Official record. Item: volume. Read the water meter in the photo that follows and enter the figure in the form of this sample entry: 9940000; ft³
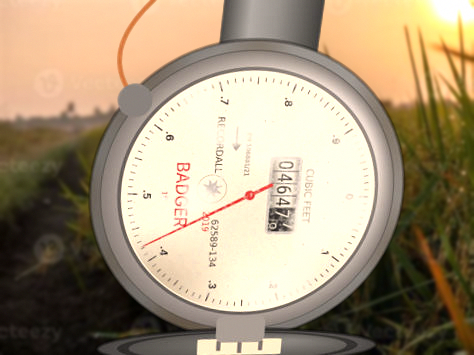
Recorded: 46477.42; ft³
